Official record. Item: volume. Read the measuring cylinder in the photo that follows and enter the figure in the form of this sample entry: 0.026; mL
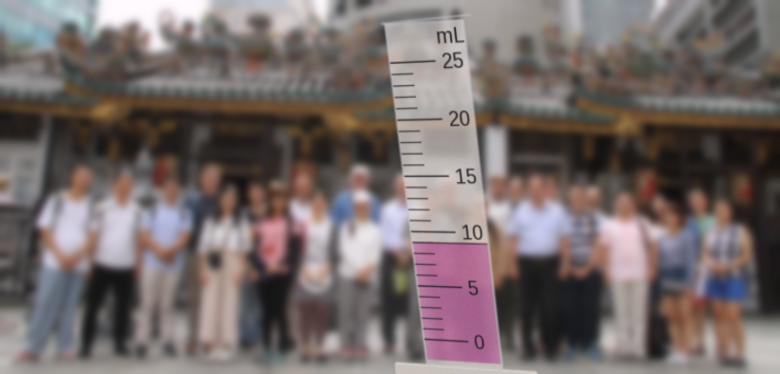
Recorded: 9; mL
